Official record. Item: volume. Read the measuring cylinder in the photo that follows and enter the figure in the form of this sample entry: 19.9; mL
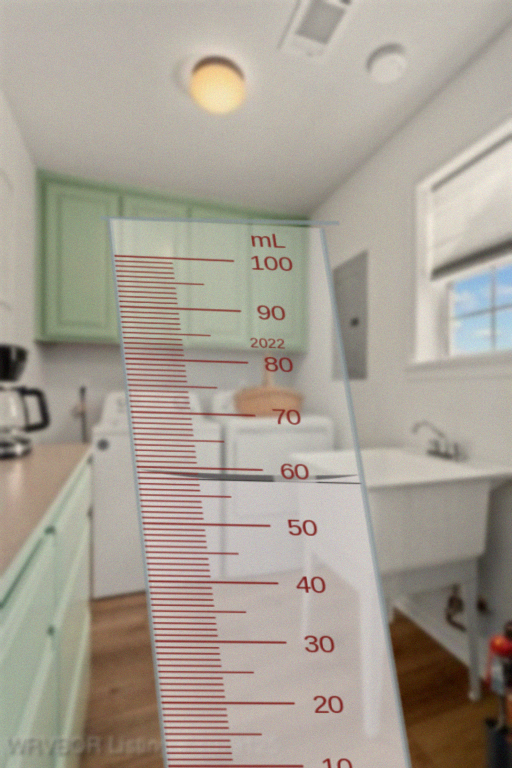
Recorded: 58; mL
